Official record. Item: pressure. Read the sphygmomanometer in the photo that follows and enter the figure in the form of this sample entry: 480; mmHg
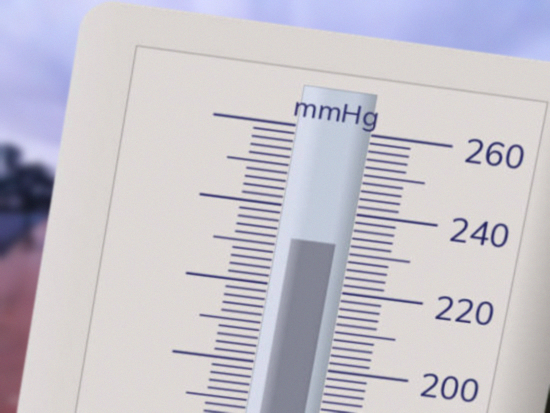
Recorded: 232; mmHg
